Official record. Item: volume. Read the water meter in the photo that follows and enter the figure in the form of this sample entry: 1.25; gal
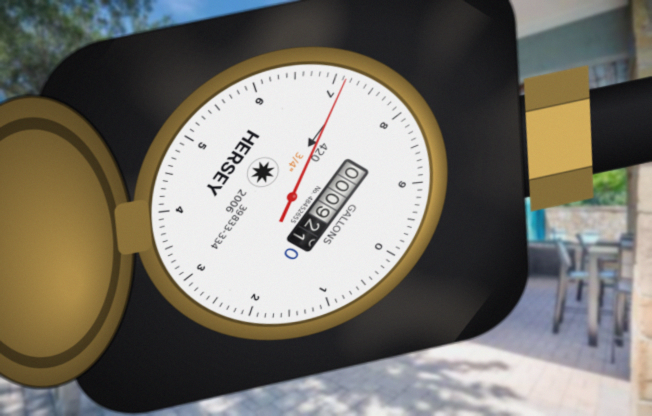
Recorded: 9207.1; gal
